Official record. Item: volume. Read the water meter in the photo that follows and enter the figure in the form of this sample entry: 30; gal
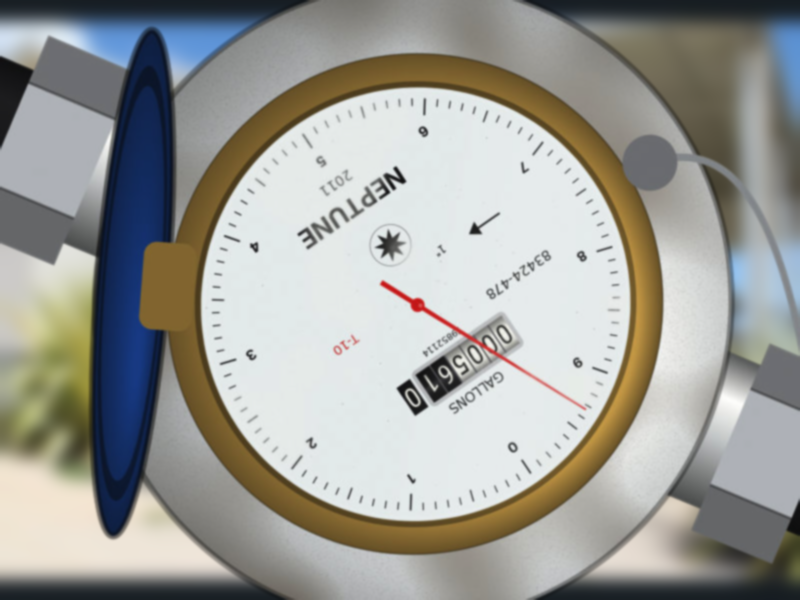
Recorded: 5609.3; gal
